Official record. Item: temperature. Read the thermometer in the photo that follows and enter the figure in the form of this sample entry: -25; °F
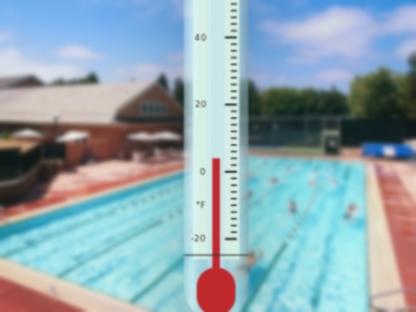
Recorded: 4; °F
